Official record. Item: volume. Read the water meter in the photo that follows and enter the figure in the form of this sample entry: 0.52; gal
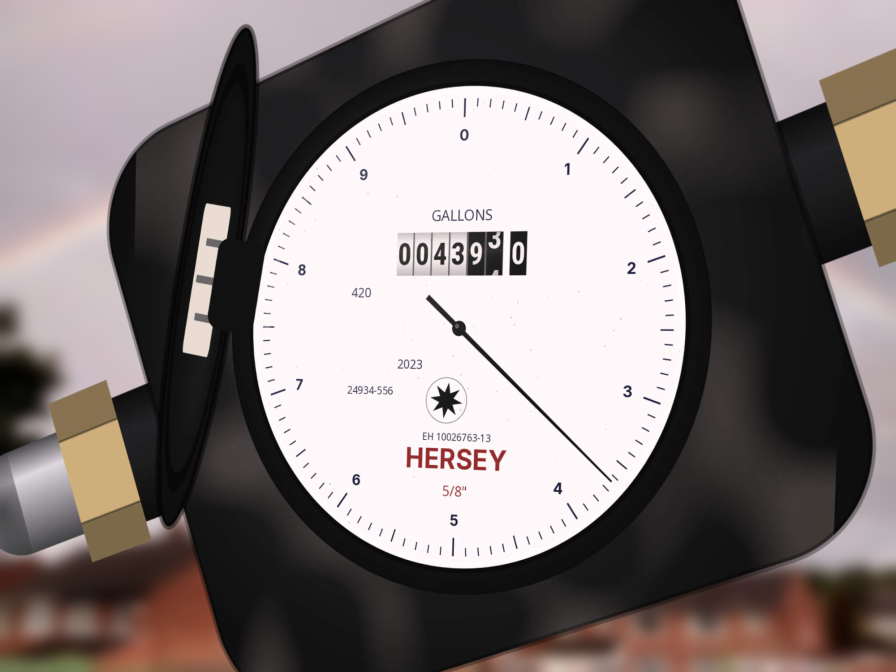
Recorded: 43933.6; gal
